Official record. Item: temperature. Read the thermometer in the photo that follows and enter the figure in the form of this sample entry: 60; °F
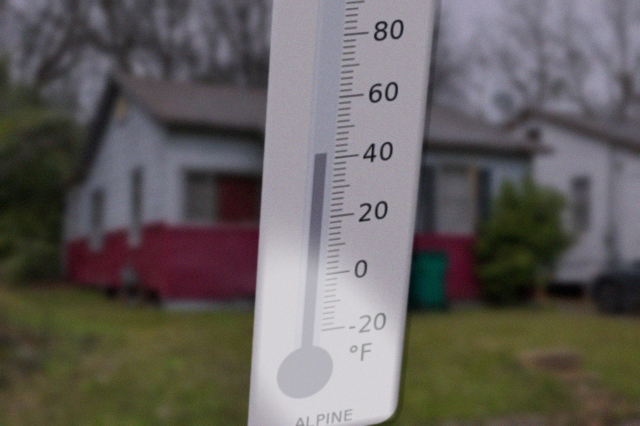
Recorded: 42; °F
